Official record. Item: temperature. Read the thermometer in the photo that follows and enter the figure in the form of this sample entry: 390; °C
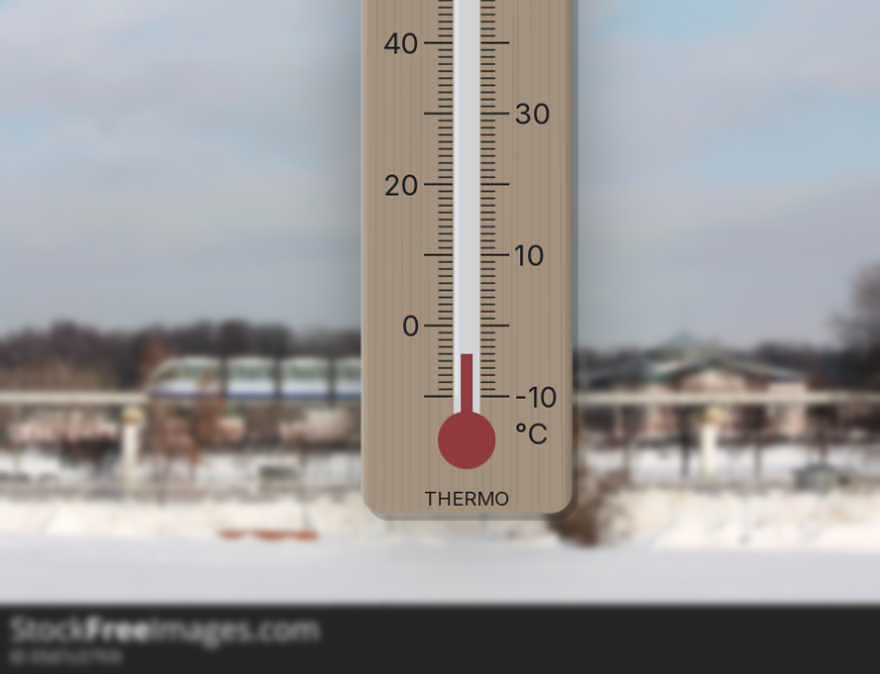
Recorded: -4; °C
